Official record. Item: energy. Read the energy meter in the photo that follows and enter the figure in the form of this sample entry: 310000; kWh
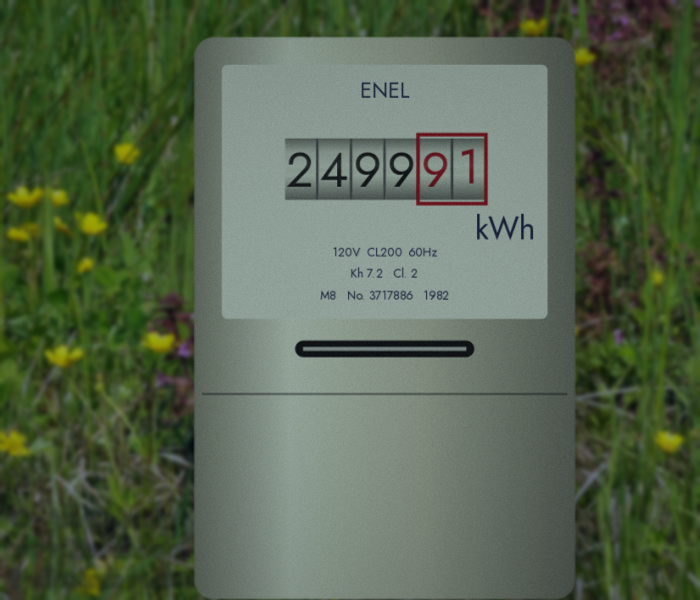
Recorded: 2499.91; kWh
